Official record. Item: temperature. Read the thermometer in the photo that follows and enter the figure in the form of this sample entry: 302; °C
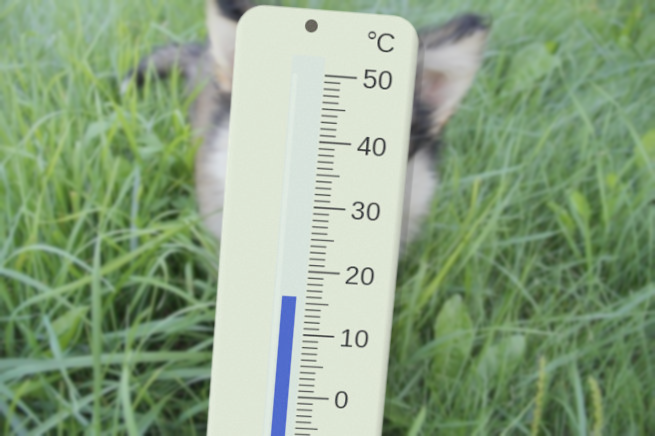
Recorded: 16; °C
